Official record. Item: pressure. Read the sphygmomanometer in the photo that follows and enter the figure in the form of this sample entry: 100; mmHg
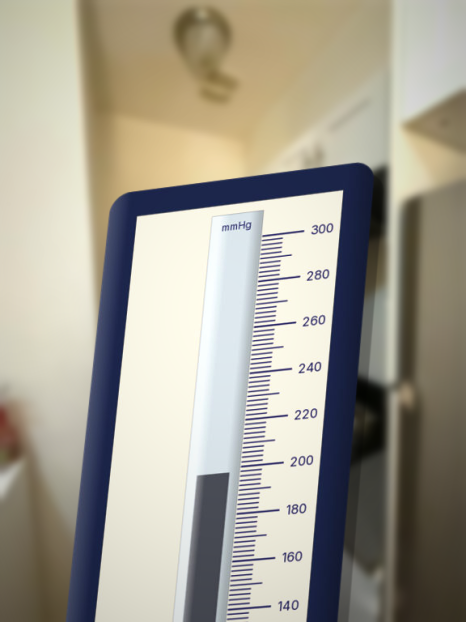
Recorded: 198; mmHg
